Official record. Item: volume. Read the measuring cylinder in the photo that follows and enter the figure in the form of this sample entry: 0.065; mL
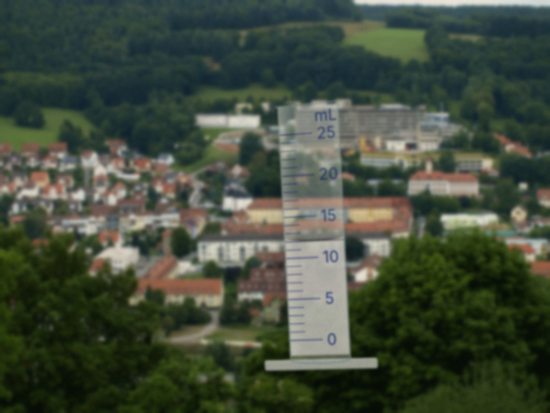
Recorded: 12; mL
